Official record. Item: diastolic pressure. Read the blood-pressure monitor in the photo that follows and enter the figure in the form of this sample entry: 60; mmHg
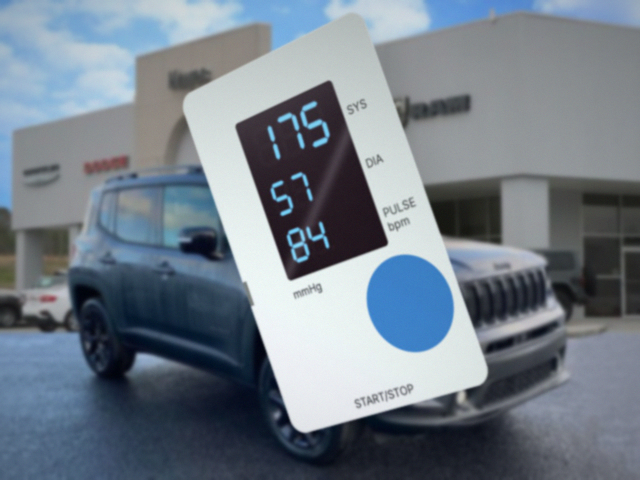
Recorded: 57; mmHg
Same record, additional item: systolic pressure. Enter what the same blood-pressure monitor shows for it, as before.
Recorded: 175; mmHg
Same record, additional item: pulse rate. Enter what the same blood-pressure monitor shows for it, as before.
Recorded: 84; bpm
